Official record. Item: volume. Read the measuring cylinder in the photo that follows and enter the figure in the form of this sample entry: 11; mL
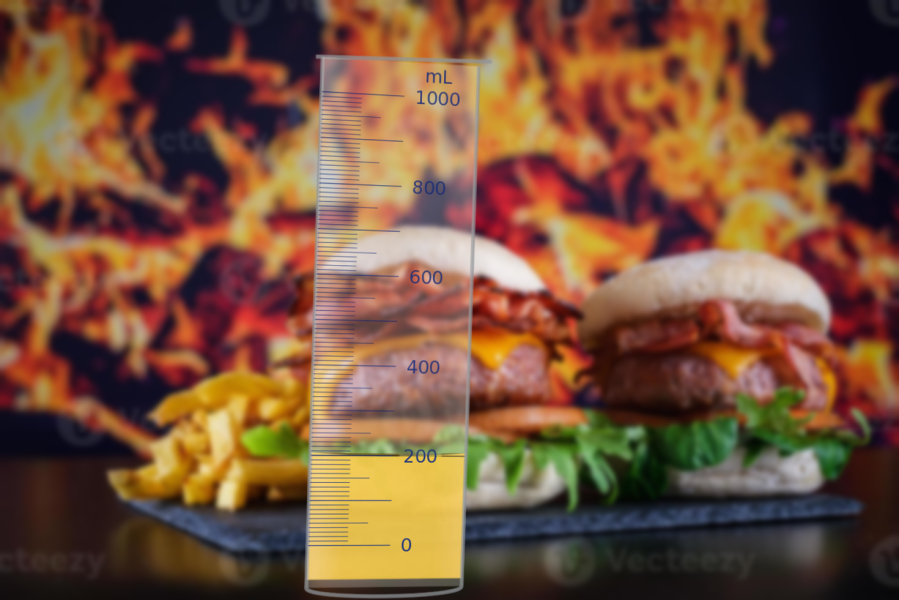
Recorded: 200; mL
